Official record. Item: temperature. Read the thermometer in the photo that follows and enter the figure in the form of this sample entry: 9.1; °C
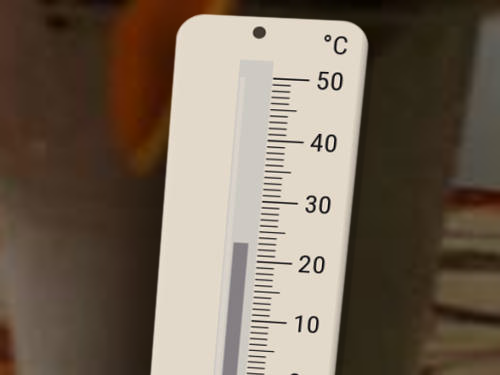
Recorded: 23; °C
